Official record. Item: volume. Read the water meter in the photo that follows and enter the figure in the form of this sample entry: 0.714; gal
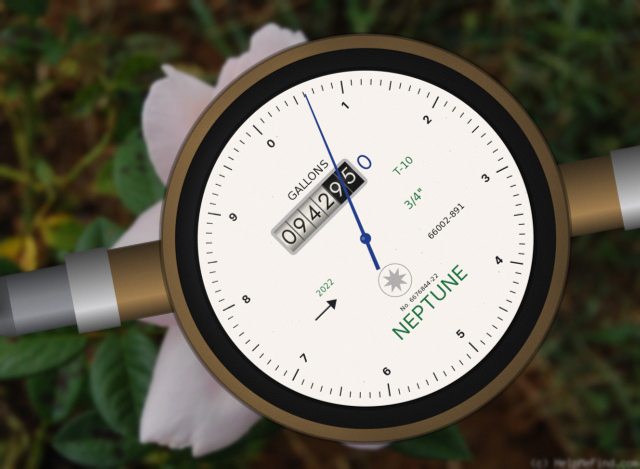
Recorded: 942950.6; gal
